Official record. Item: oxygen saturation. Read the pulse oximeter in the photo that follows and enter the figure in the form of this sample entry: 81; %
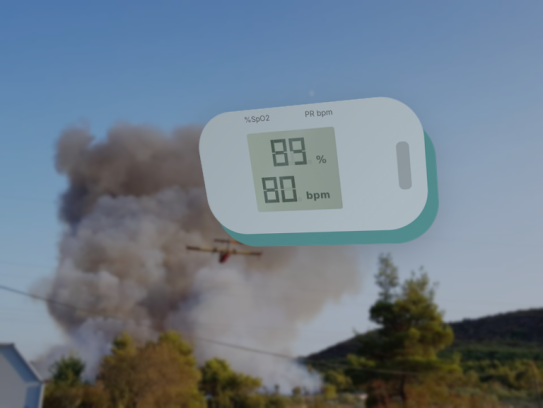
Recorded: 89; %
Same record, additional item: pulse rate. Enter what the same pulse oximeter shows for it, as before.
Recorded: 80; bpm
